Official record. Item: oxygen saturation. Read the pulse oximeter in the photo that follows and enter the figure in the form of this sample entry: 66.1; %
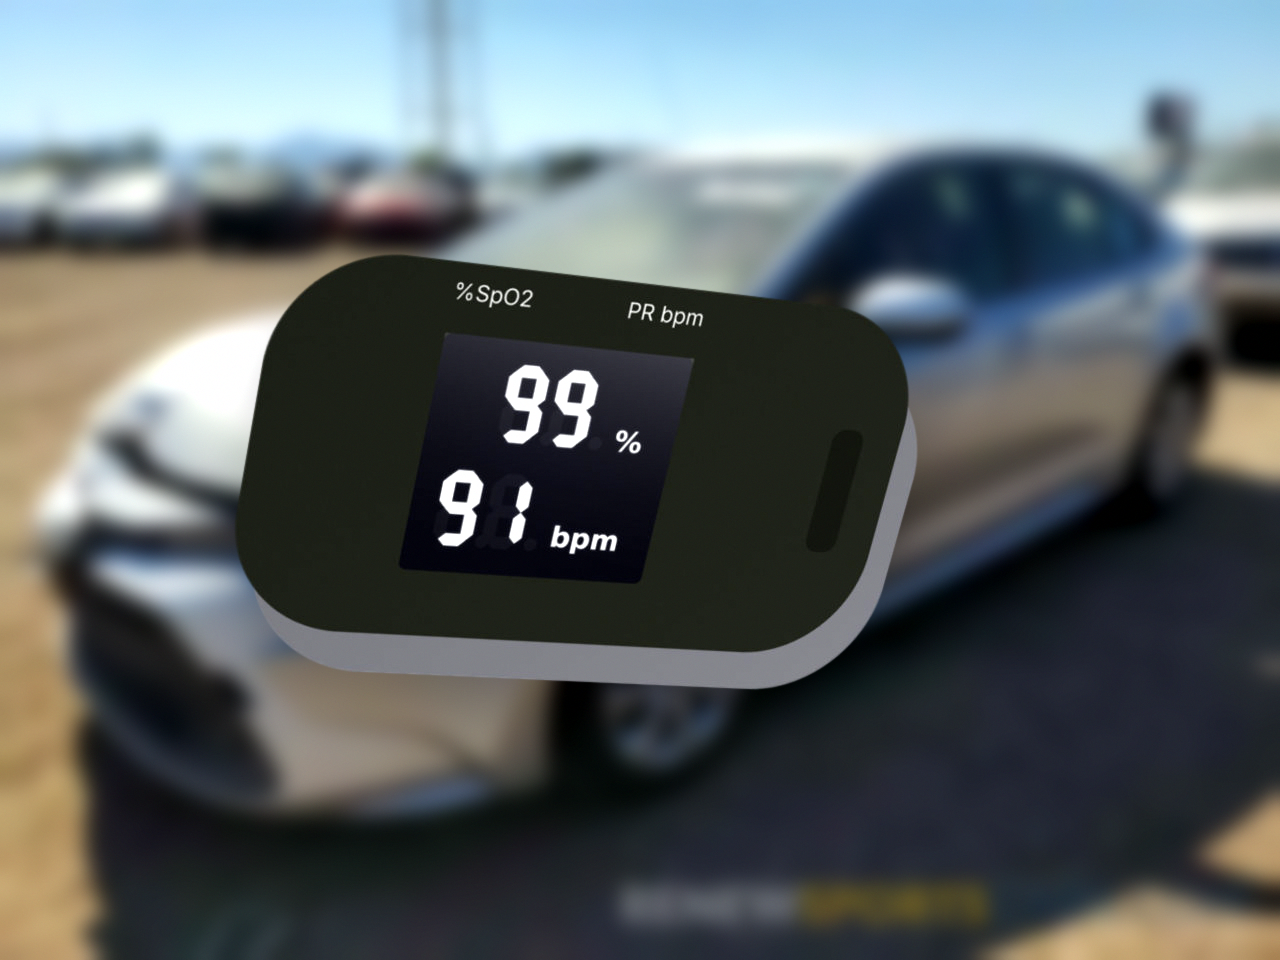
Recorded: 99; %
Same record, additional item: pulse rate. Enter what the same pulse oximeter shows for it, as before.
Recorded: 91; bpm
